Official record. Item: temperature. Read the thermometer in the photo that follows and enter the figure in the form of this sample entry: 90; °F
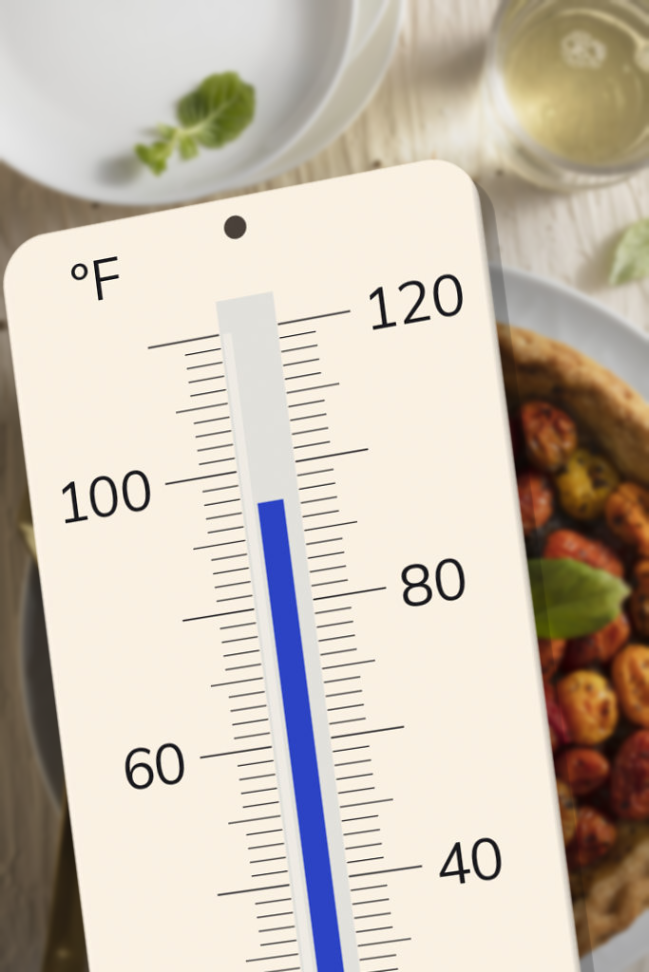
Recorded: 95; °F
